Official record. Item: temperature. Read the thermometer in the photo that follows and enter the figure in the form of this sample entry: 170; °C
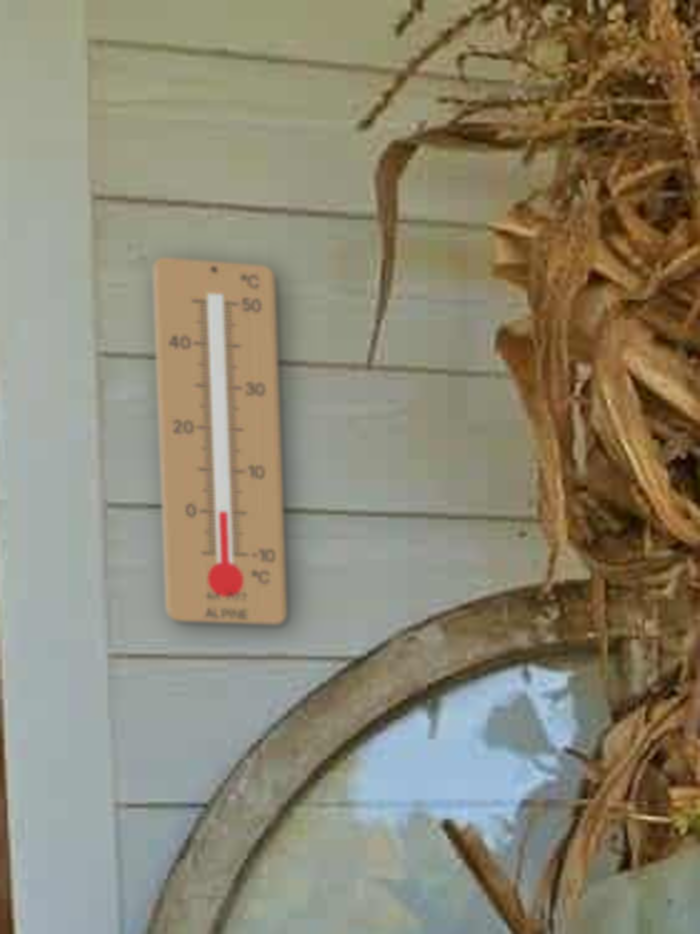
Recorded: 0; °C
